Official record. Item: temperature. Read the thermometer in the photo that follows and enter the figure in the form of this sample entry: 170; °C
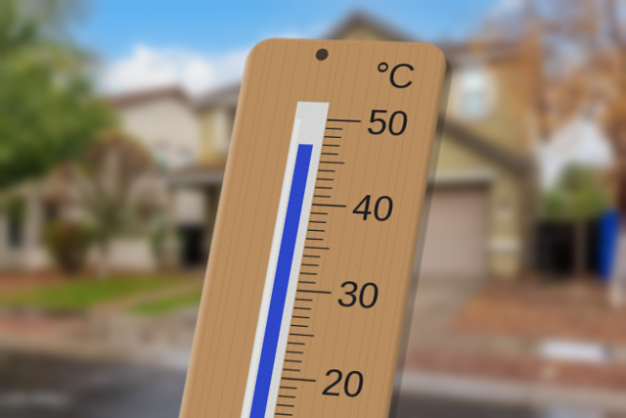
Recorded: 47; °C
